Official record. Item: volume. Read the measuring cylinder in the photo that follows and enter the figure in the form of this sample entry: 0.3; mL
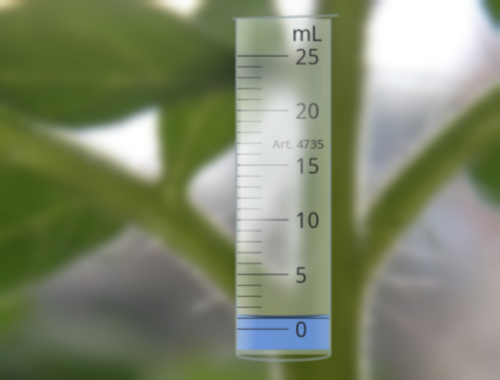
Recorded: 1; mL
